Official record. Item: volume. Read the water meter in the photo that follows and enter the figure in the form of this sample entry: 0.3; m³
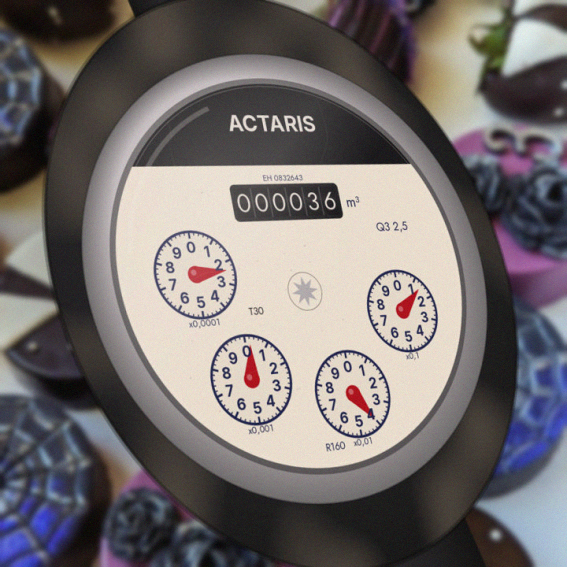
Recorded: 36.1402; m³
